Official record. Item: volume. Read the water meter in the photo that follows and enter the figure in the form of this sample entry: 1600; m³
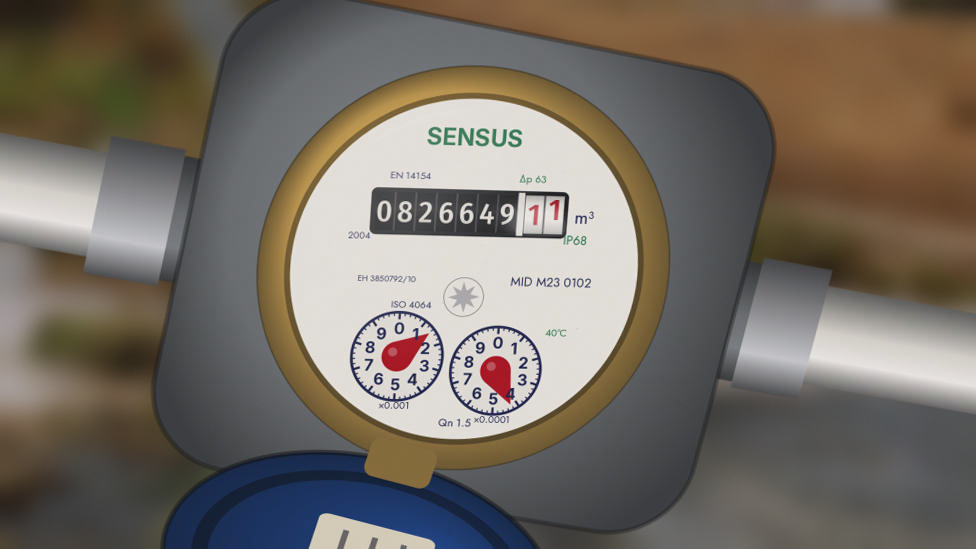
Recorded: 826649.1114; m³
